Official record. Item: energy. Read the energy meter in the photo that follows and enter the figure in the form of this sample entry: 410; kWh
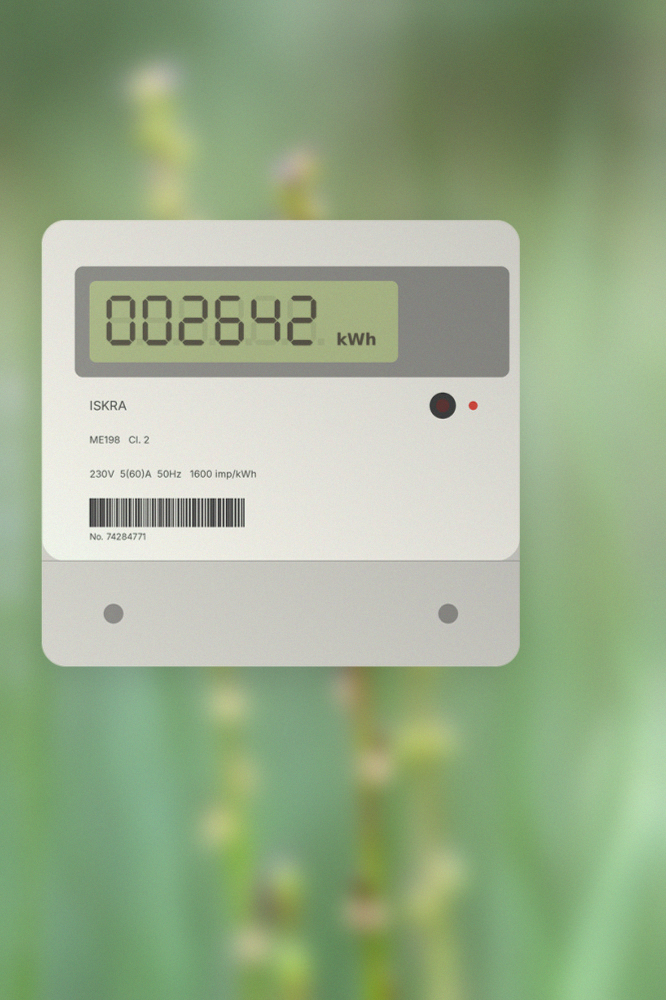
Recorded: 2642; kWh
